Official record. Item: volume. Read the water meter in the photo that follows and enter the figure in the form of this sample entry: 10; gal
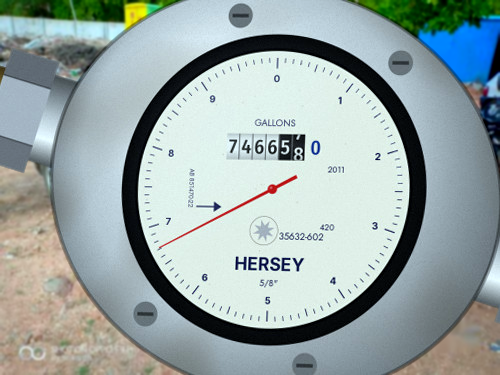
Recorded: 7466576.7; gal
